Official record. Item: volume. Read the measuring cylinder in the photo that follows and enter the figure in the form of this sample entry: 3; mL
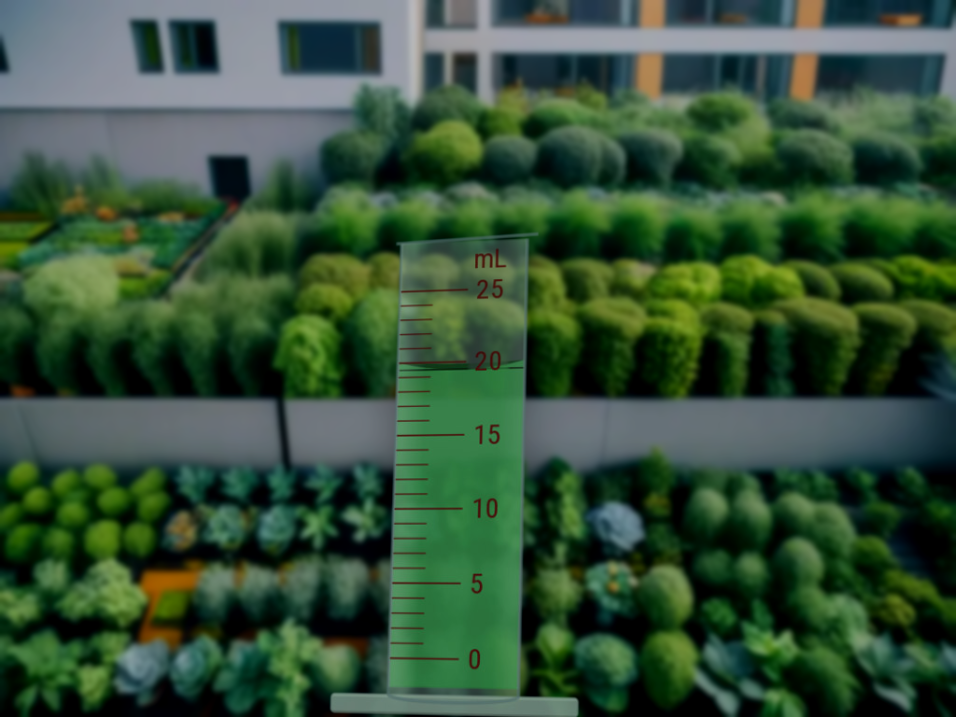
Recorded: 19.5; mL
